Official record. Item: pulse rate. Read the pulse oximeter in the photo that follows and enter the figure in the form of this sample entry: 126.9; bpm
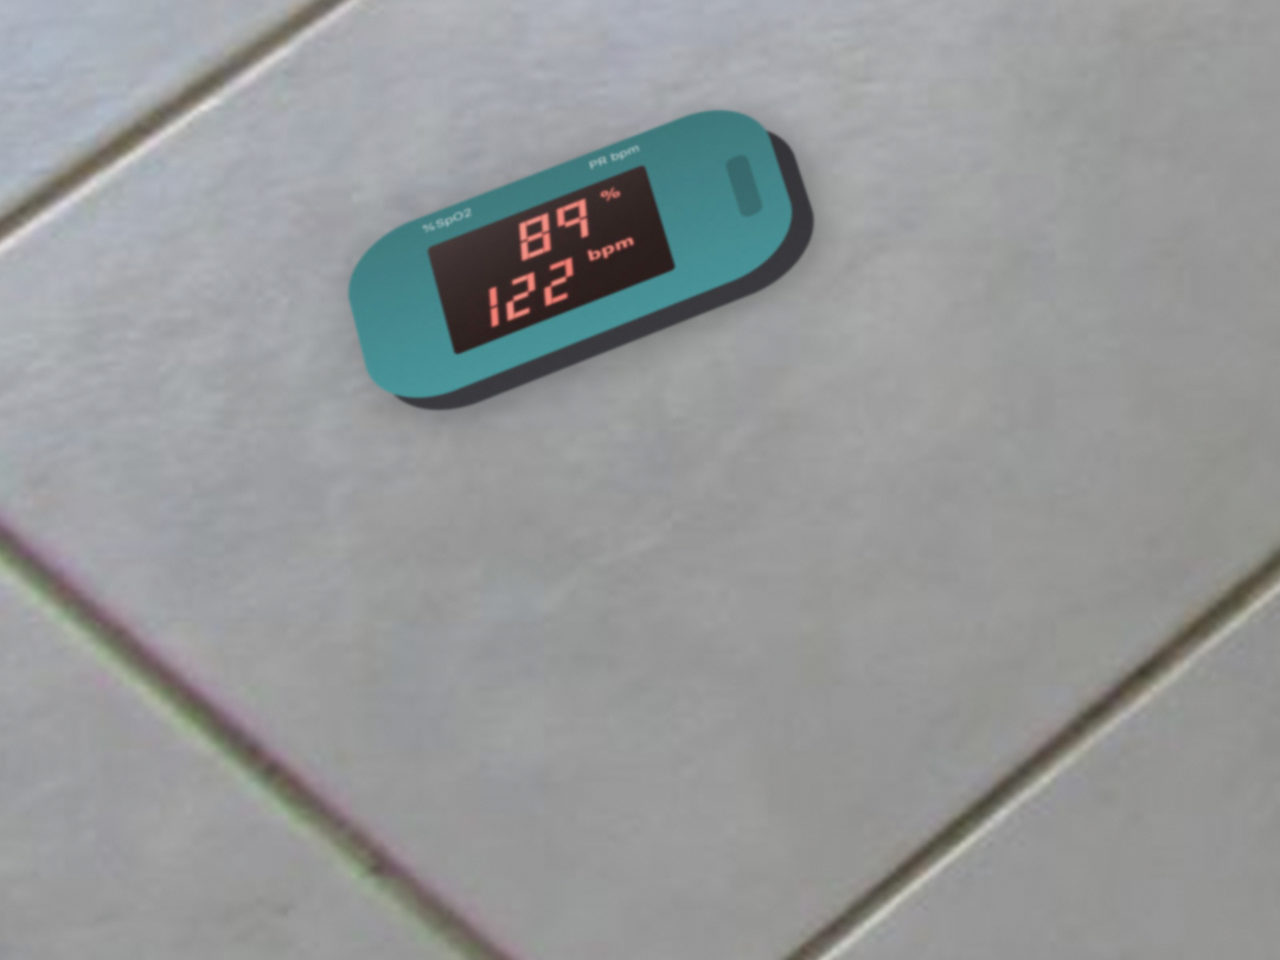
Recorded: 122; bpm
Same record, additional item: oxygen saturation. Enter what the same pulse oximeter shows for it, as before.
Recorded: 89; %
